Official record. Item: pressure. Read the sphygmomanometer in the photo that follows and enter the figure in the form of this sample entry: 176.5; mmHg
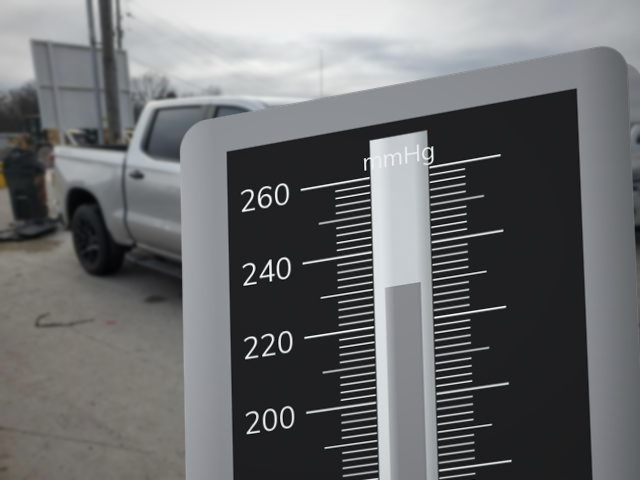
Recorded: 230; mmHg
